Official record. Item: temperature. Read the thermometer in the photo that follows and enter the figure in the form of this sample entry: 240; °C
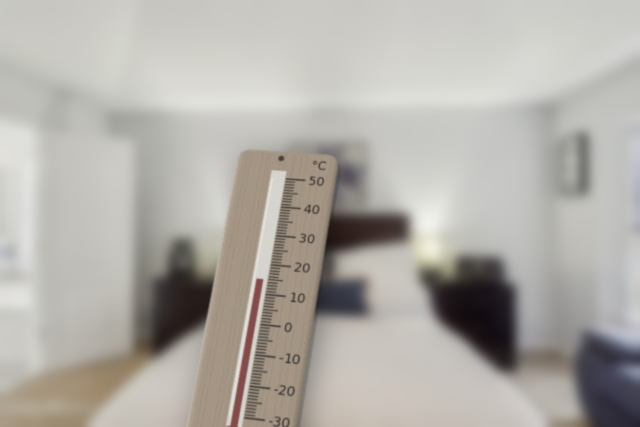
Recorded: 15; °C
